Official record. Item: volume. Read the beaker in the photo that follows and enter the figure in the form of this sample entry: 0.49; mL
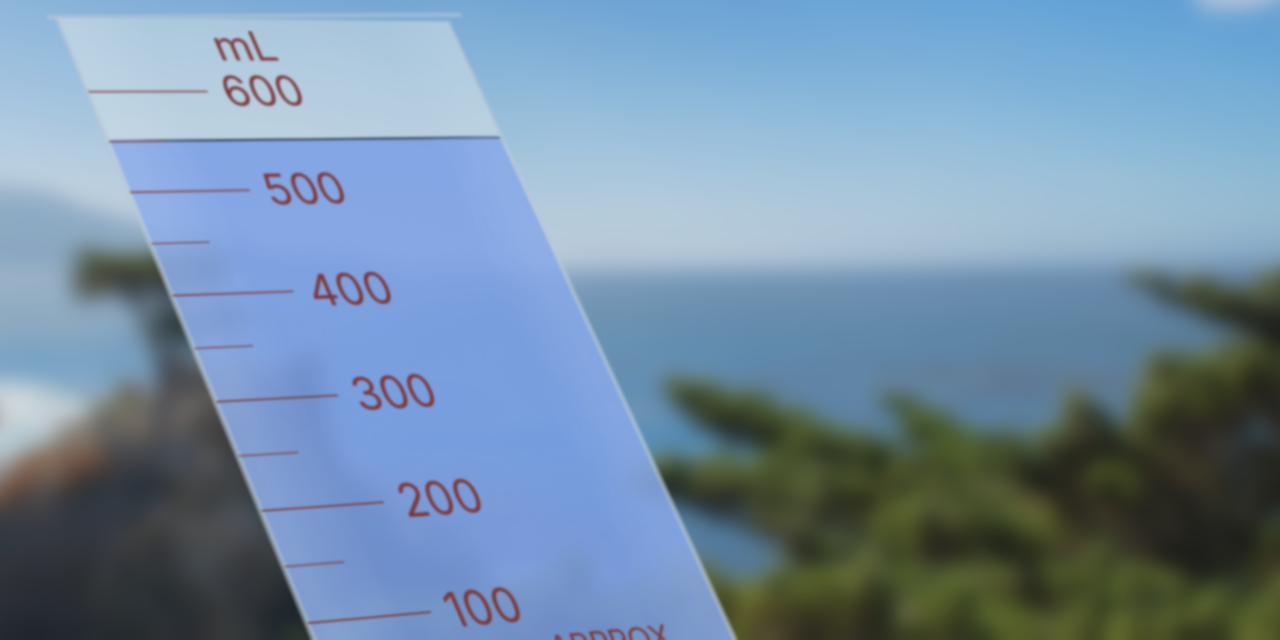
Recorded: 550; mL
